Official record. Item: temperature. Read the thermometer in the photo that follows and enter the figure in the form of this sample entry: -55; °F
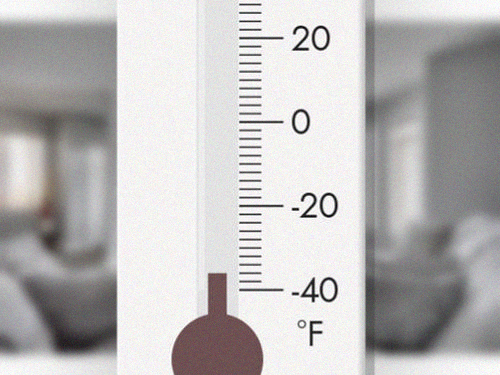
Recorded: -36; °F
